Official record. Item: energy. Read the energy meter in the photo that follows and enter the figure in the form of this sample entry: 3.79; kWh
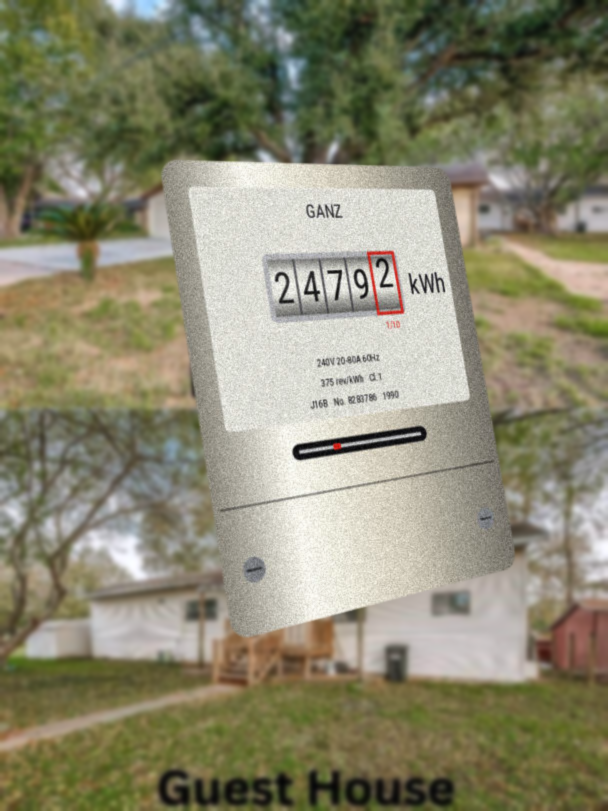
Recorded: 2479.2; kWh
